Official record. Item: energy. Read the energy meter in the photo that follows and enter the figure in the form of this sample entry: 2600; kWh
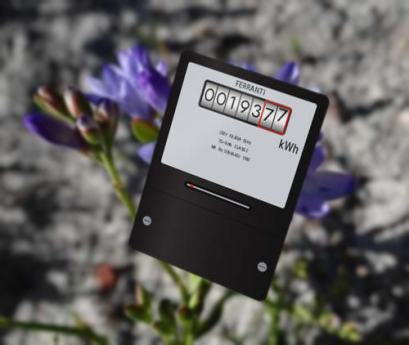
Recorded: 193.77; kWh
